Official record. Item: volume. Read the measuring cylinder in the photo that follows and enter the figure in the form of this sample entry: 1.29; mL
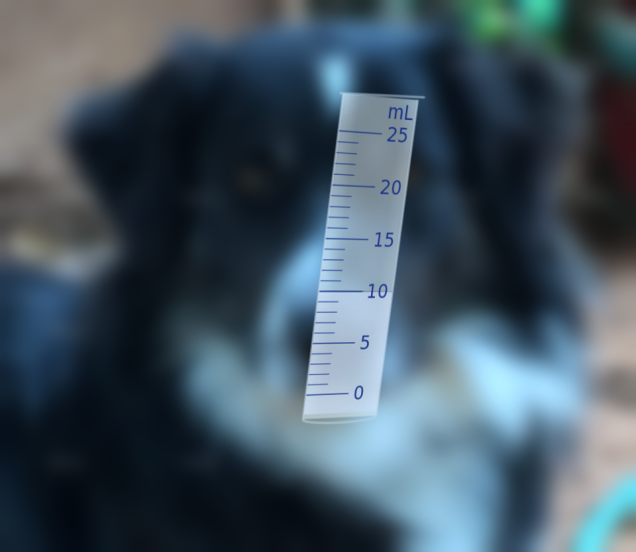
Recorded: 10; mL
